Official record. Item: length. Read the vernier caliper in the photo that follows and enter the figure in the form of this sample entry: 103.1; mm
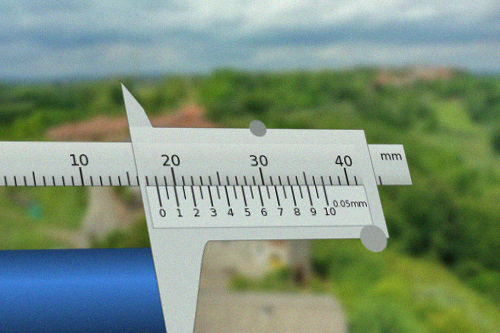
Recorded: 18.0; mm
